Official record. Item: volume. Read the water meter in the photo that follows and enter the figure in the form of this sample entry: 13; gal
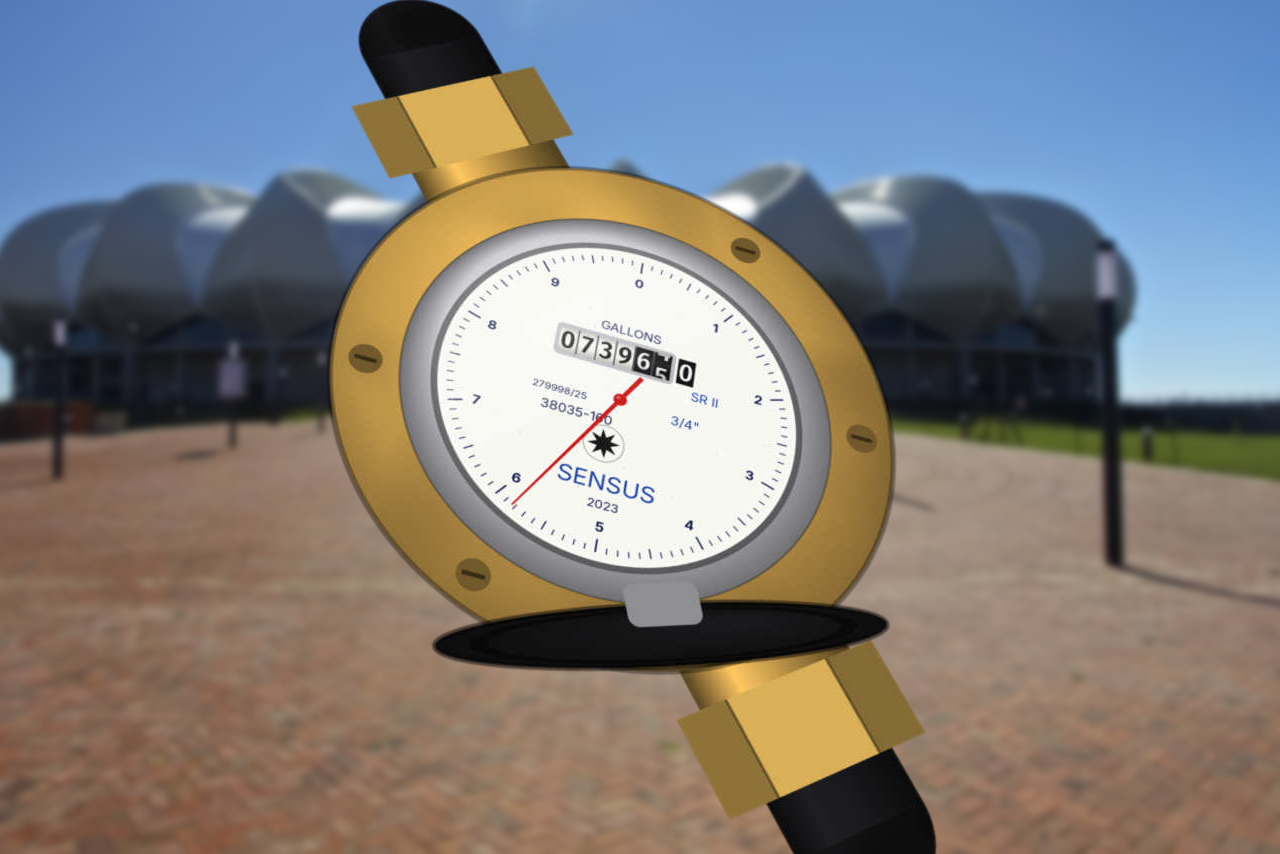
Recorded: 739645.8; gal
